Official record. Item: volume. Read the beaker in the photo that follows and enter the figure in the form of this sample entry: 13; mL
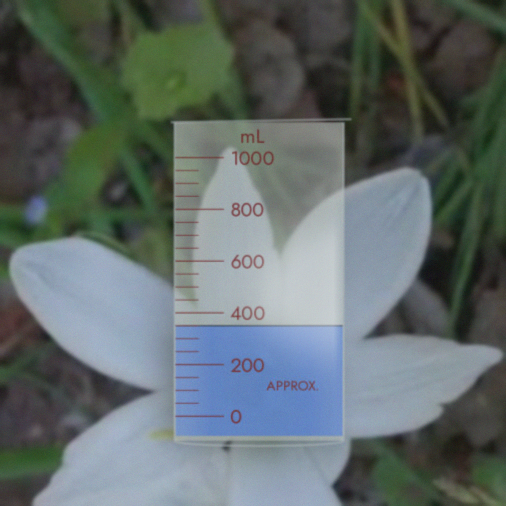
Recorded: 350; mL
